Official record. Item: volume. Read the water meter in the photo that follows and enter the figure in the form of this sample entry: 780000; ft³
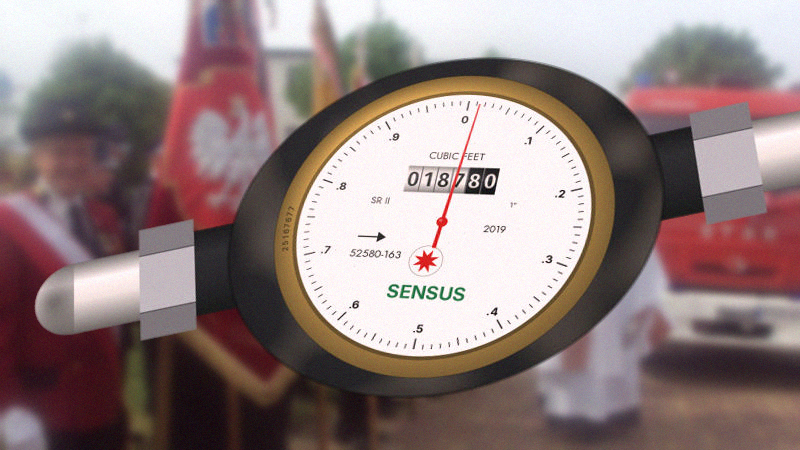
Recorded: 18780.01; ft³
